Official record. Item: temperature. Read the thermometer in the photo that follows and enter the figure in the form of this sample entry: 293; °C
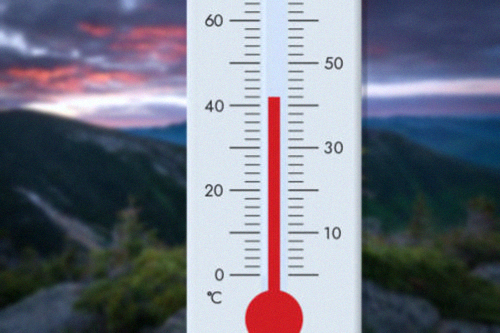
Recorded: 42; °C
